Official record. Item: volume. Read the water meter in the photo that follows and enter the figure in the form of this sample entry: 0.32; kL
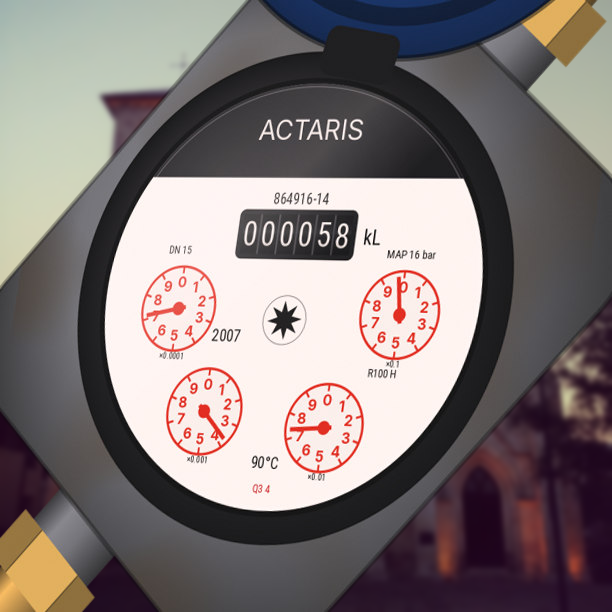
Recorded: 57.9737; kL
